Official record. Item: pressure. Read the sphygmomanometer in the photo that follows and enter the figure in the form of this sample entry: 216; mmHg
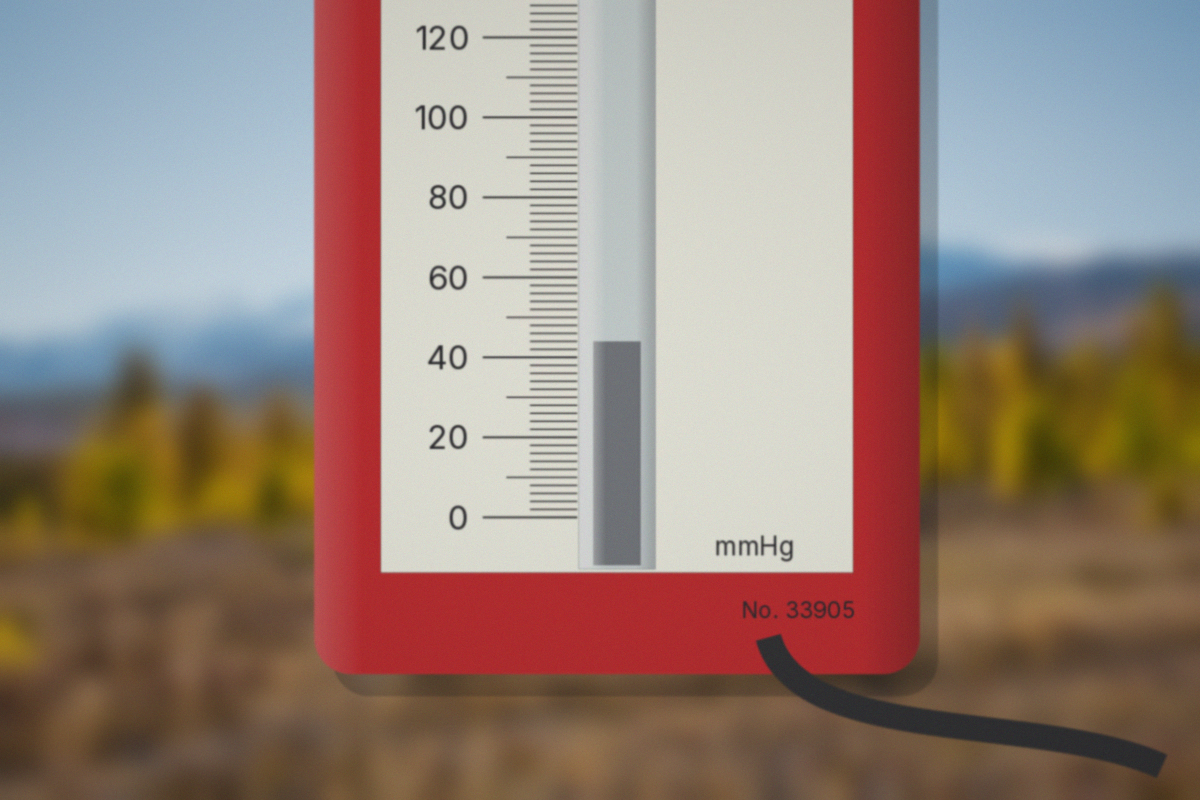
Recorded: 44; mmHg
